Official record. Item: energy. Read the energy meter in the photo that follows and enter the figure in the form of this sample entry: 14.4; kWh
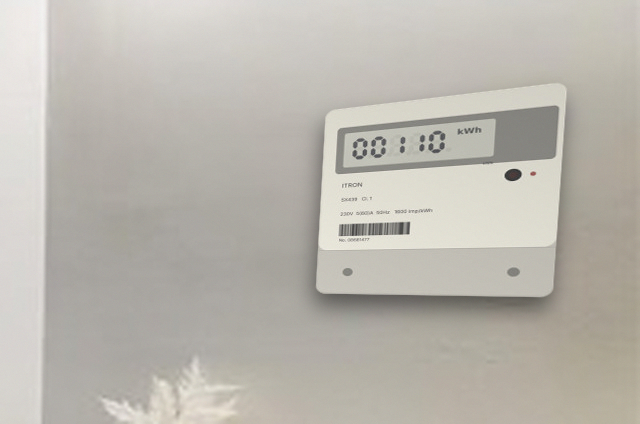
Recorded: 110; kWh
